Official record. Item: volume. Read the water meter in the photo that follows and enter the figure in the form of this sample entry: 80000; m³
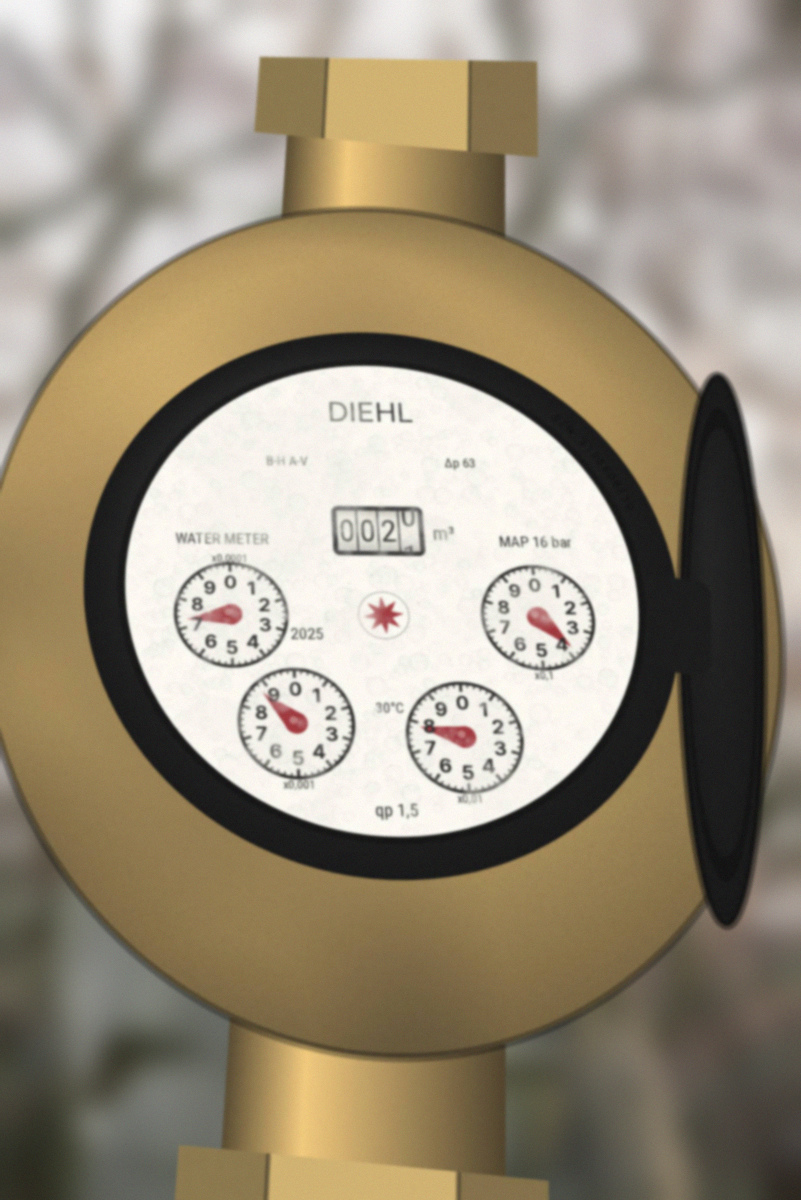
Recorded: 20.3787; m³
